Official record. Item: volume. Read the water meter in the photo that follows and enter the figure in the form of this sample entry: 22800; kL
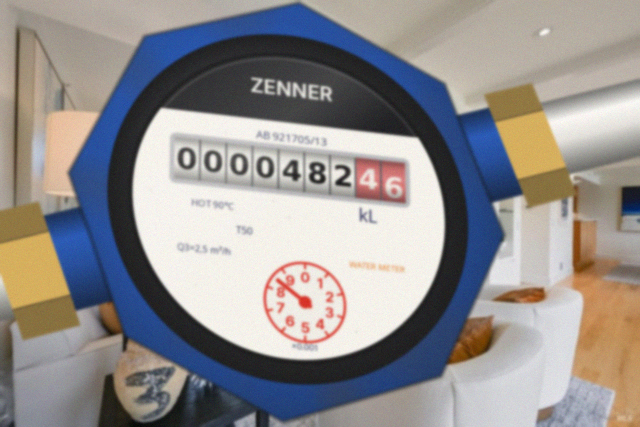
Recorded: 482.458; kL
